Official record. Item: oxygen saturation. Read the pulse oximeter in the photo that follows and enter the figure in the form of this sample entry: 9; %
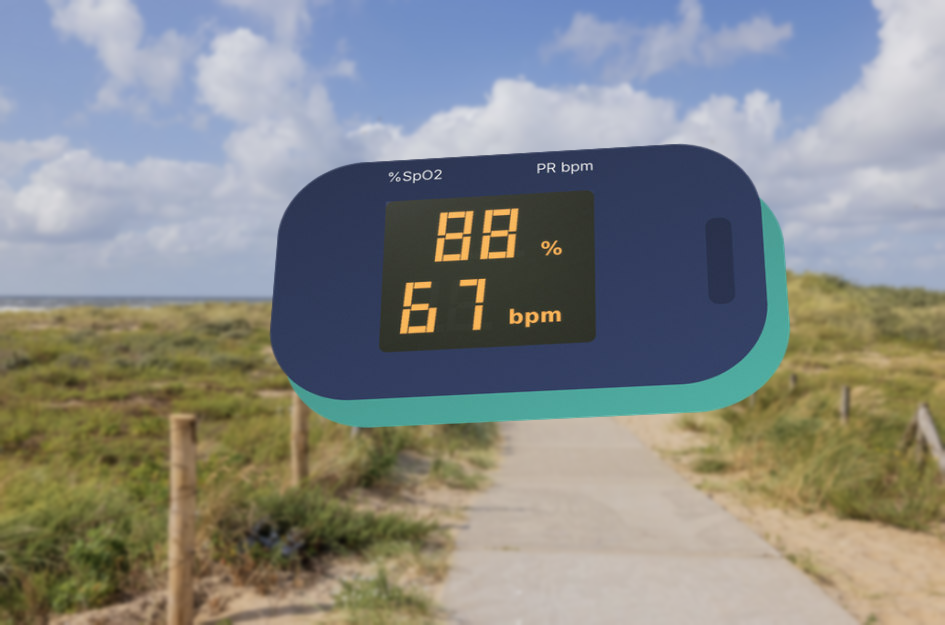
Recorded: 88; %
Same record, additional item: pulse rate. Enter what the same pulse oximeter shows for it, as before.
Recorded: 67; bpm
